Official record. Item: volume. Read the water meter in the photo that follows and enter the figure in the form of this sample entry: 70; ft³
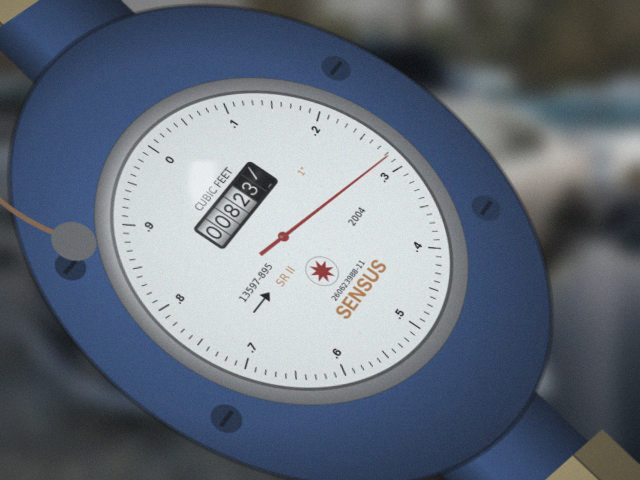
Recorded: 8237.28; ft³
